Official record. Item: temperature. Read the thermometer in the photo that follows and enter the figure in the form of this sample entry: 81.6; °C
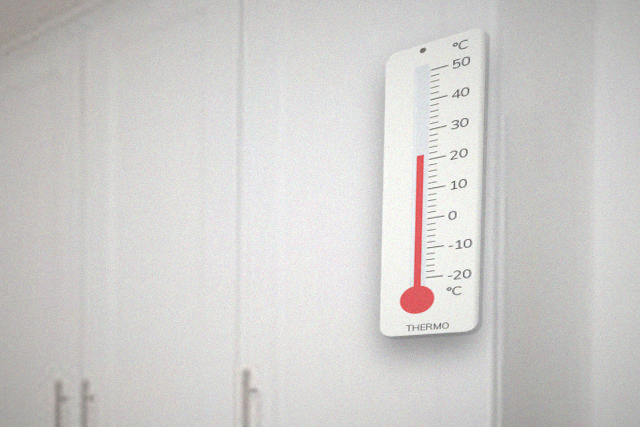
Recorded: 22; °C
